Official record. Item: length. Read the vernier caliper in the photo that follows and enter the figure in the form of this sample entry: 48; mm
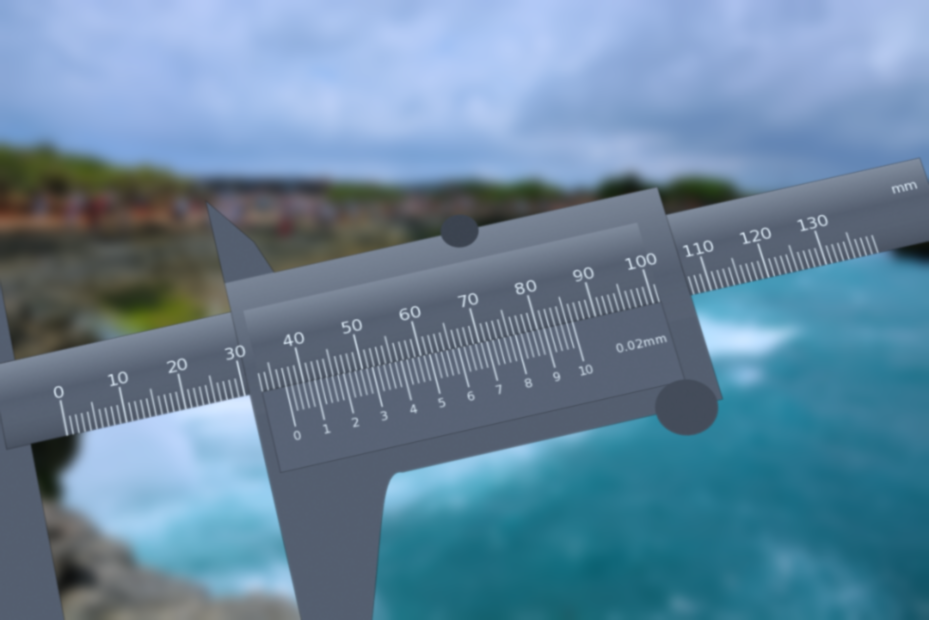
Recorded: 37.0; mm
